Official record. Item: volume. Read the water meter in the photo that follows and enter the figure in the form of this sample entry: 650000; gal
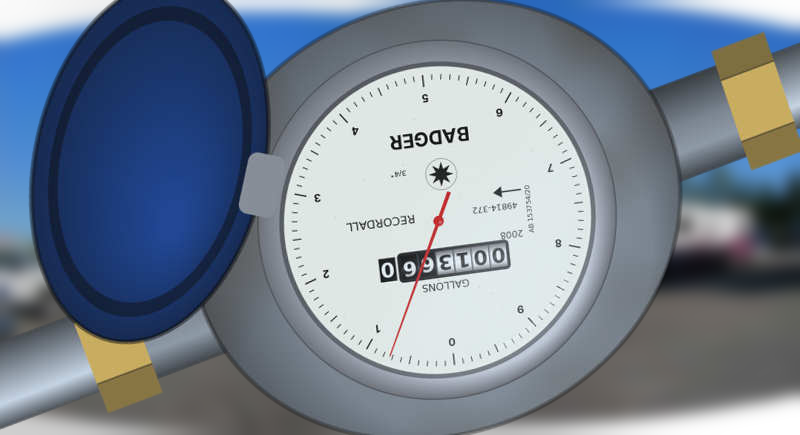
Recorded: 13660.7; gal
